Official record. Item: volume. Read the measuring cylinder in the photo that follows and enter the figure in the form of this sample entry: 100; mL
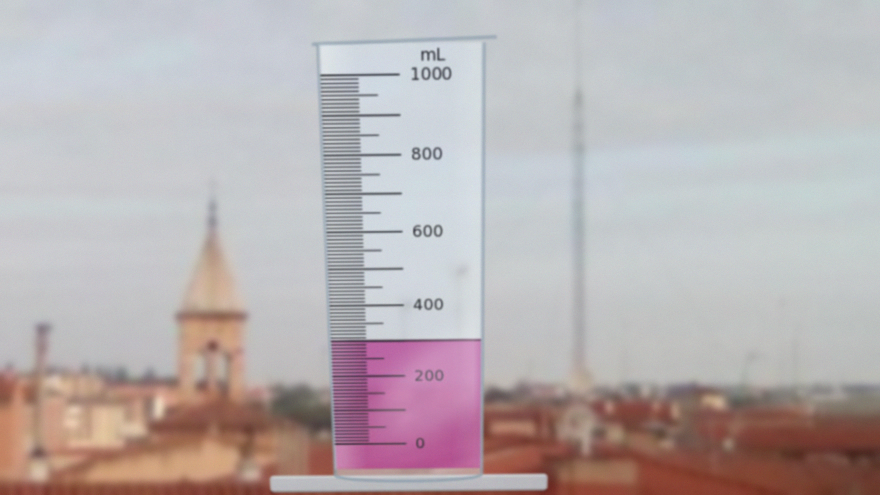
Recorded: 300; mL
